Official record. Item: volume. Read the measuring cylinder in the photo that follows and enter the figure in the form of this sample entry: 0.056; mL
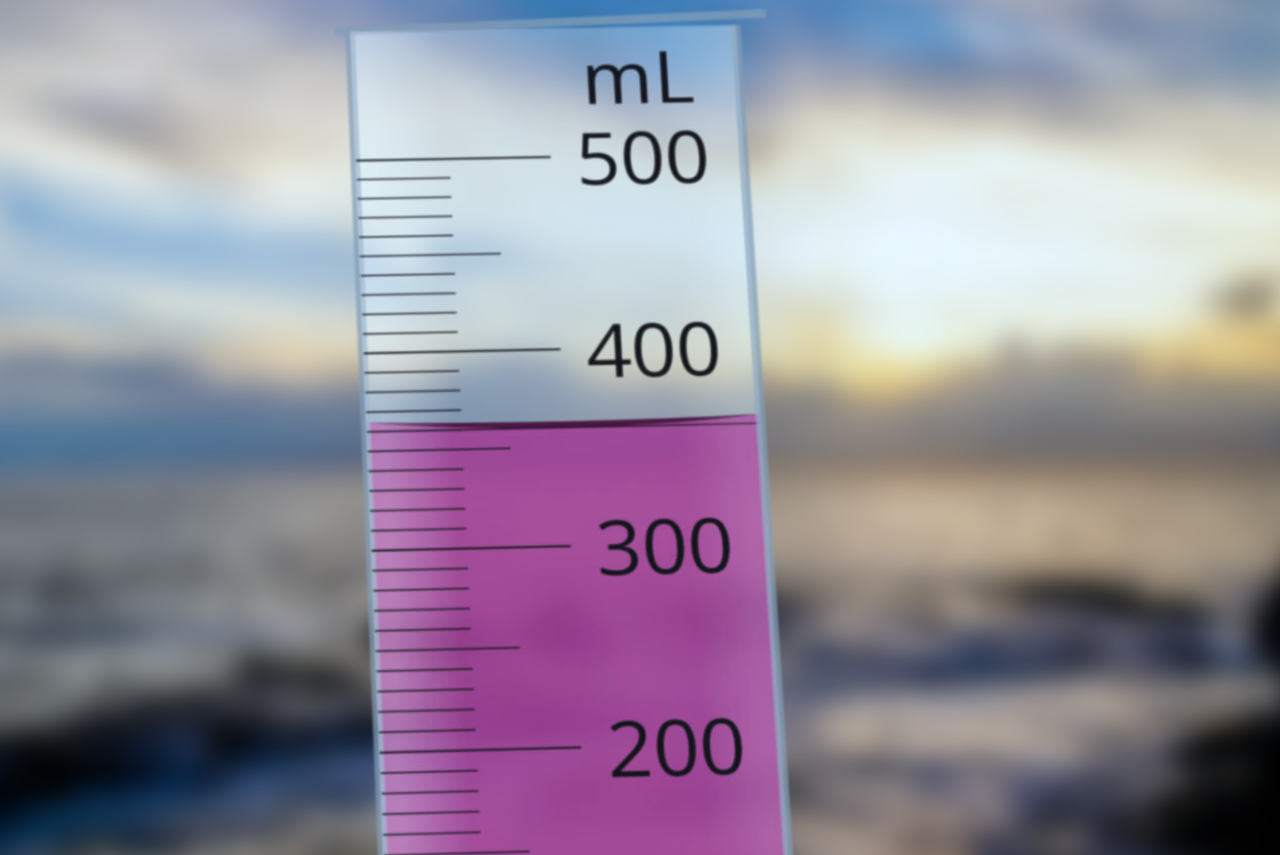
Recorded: 360; mL
